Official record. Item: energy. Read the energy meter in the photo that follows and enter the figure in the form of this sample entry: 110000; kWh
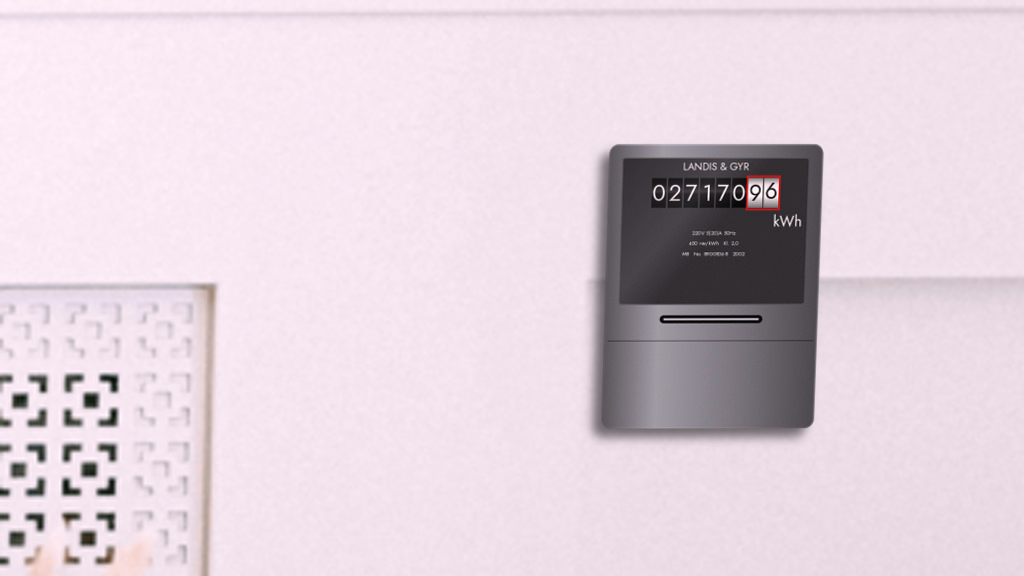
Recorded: 27170.96; kWh
